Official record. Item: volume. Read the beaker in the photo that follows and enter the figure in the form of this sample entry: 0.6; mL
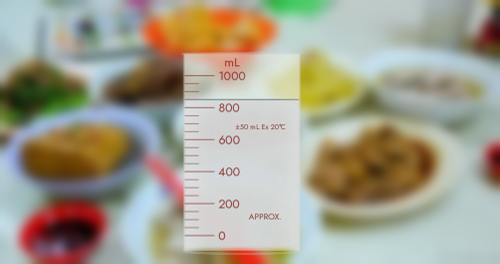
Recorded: 850; mL
